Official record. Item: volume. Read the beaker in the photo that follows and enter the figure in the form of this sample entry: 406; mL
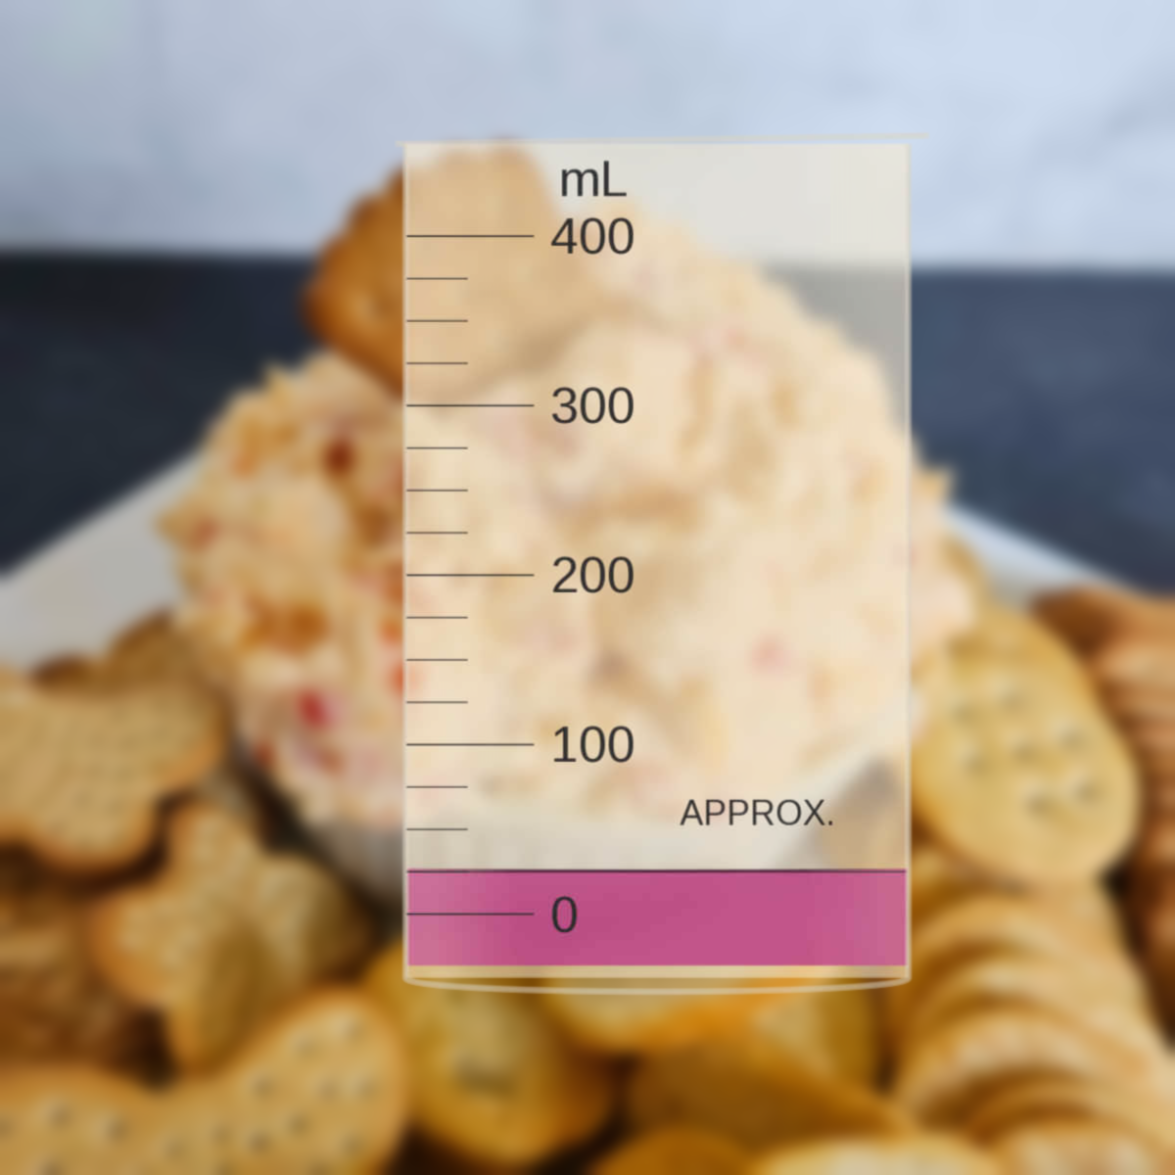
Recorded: 25; mL
